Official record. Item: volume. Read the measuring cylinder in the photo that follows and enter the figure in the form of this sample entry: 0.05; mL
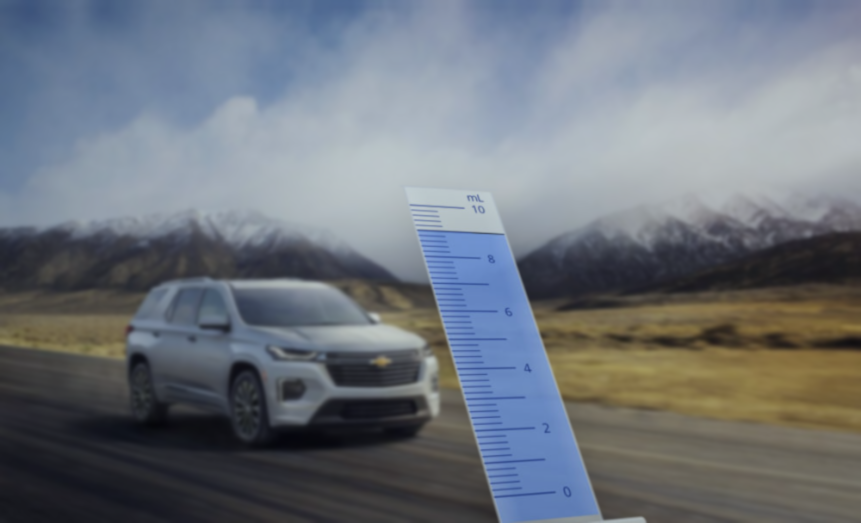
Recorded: 9; mL
